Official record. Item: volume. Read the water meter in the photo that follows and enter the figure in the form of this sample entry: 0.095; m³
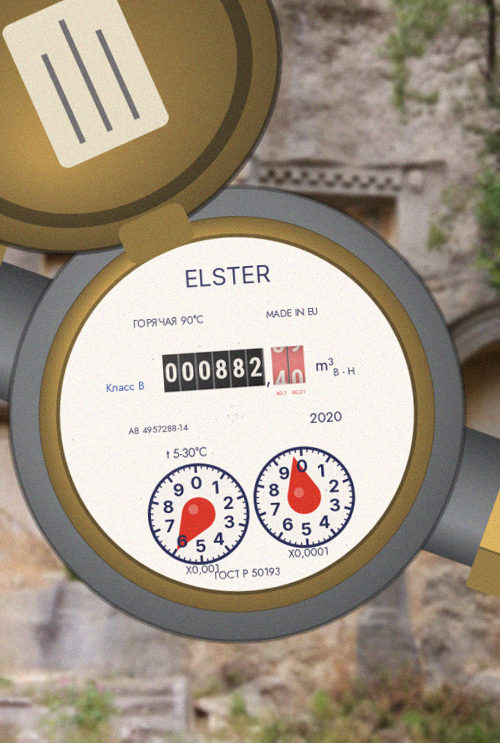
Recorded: 882.3959; m³
